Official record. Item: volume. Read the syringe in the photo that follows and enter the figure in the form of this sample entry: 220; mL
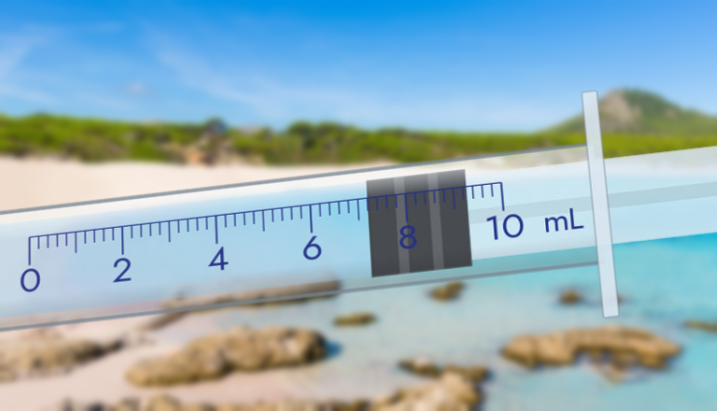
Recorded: 7.2; mL
